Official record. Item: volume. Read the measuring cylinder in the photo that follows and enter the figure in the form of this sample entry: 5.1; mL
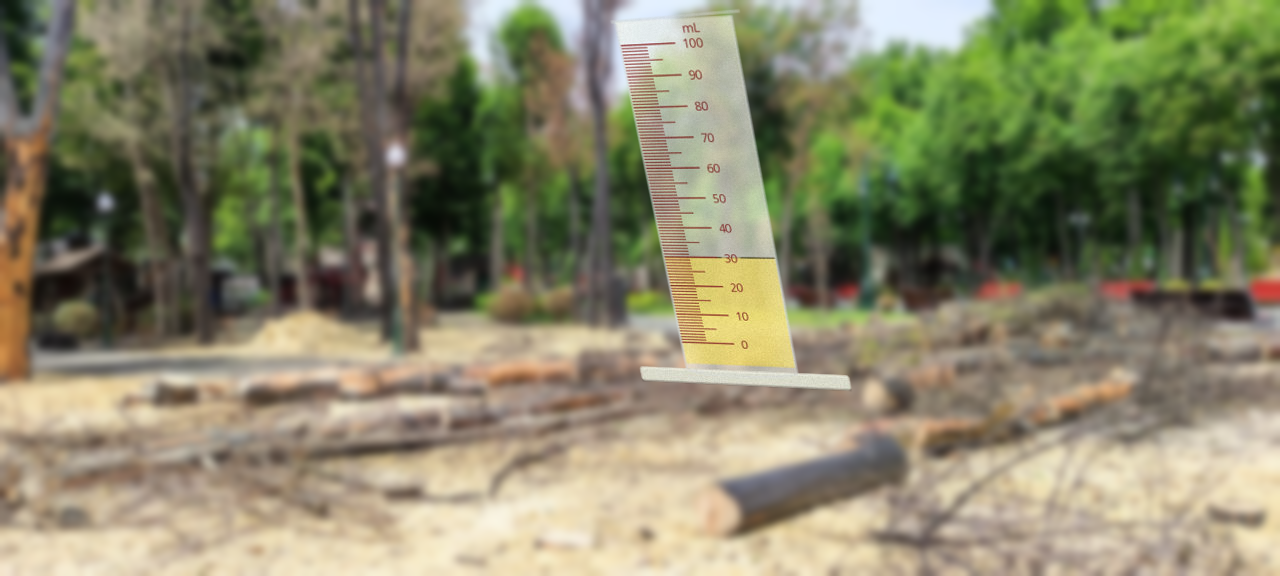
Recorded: 30; mL
